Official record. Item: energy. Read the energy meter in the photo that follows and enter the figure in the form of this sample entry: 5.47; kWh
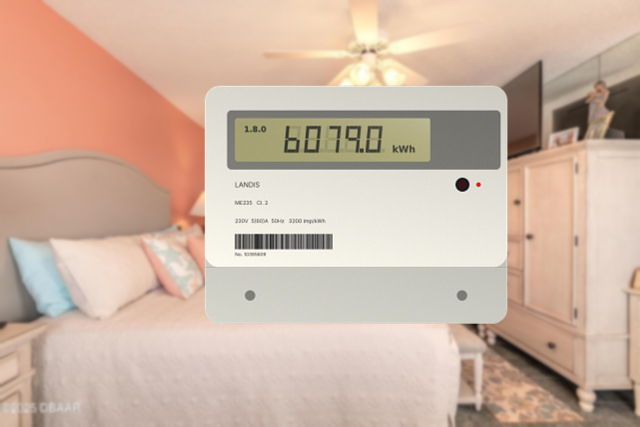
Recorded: 6079.0; kWh
